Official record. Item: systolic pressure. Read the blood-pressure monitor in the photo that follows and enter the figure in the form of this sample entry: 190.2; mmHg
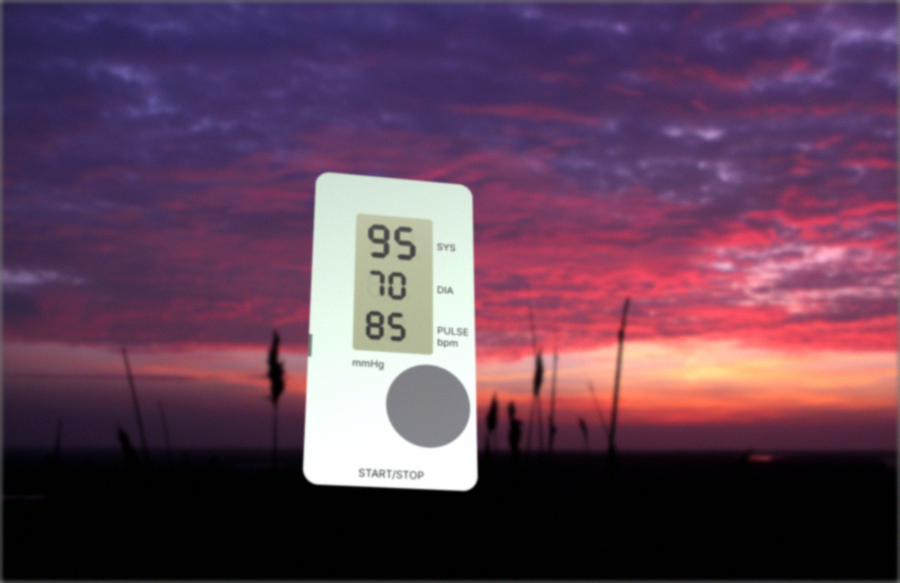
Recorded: 95; mmHg
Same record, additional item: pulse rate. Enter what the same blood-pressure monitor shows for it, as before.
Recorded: 85; bpm
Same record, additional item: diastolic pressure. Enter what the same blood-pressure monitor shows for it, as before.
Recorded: 70; mmHg
